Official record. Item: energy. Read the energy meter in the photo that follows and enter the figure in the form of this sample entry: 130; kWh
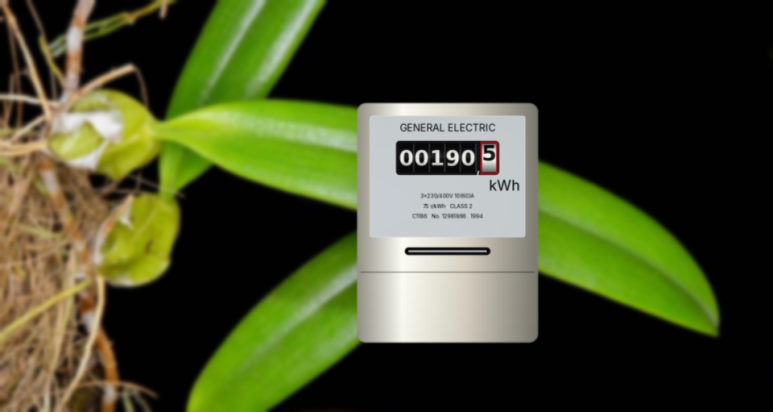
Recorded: 190.5; kWh
